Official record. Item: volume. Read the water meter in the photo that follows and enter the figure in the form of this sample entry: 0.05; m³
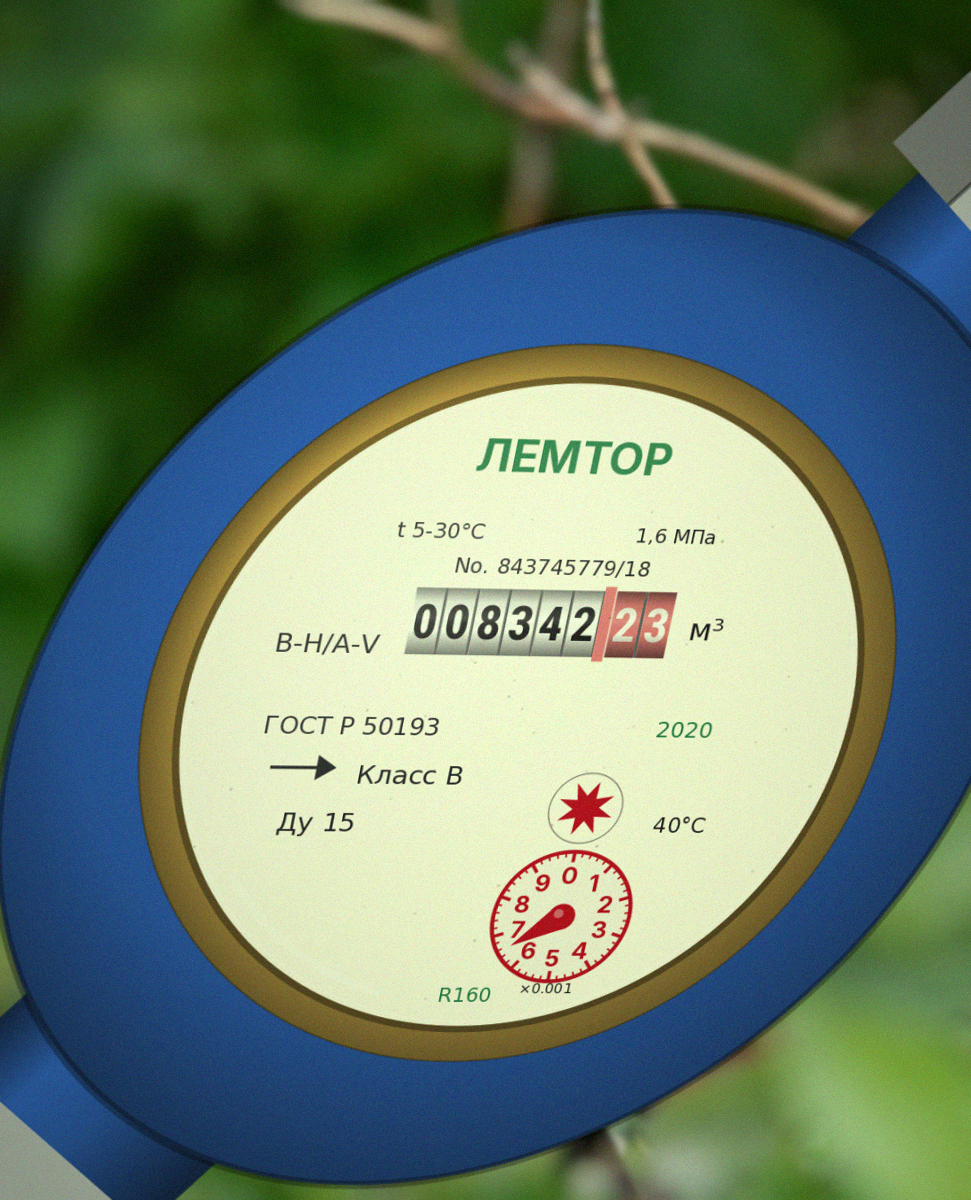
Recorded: 8342.236; m³
